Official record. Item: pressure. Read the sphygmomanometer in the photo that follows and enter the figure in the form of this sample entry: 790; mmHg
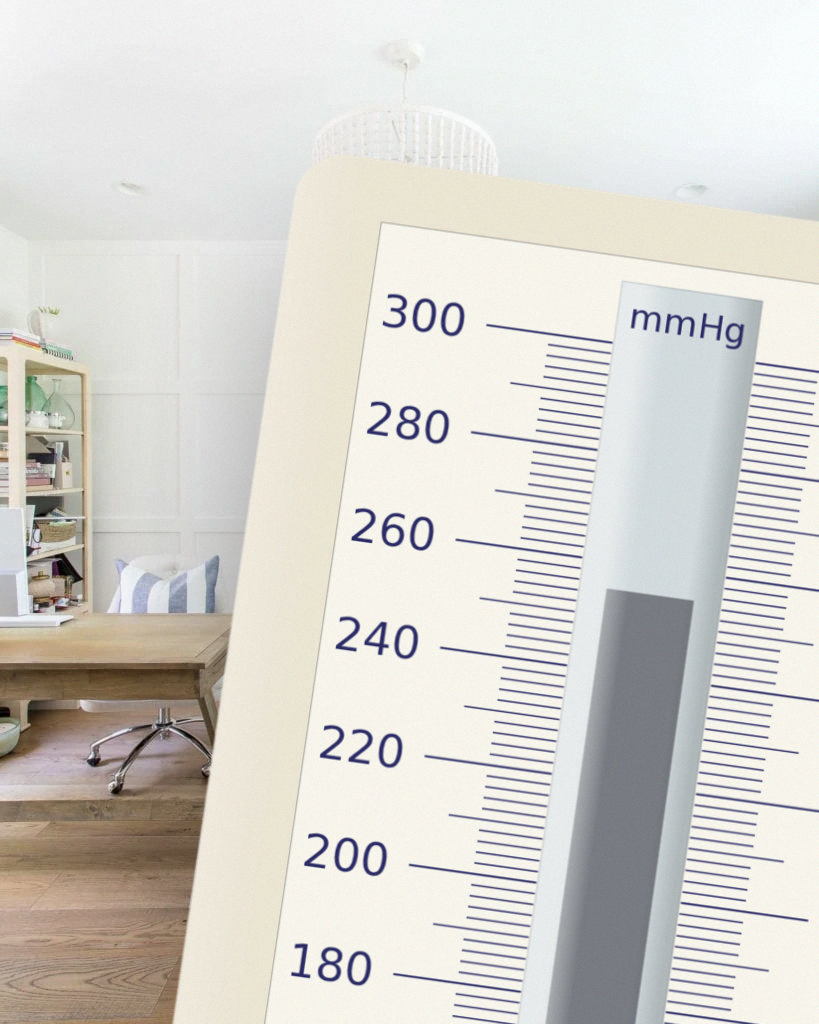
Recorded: 255; mmHg
